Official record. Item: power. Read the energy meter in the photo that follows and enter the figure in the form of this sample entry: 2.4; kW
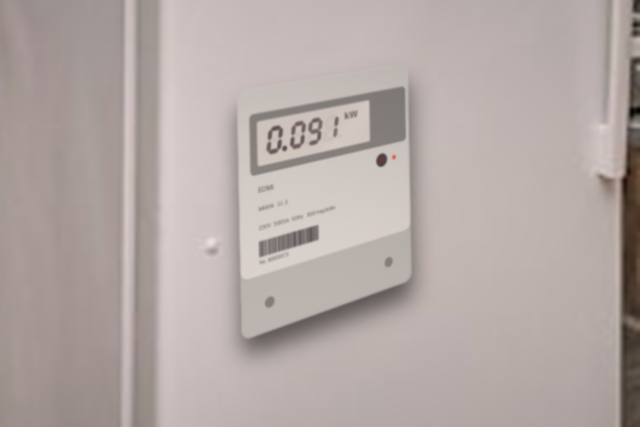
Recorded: 0.091; kW
